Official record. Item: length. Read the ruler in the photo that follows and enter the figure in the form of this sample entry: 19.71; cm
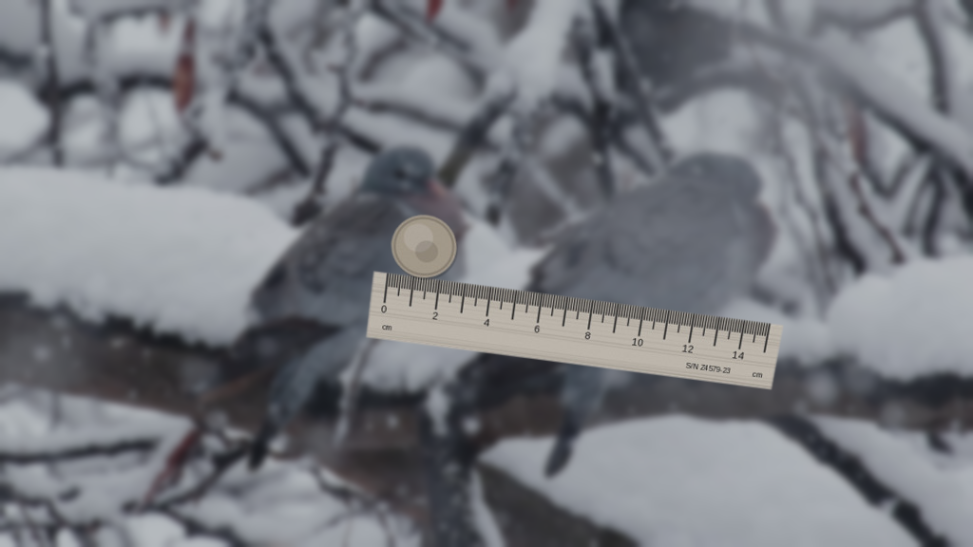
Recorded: 2.5; cm
